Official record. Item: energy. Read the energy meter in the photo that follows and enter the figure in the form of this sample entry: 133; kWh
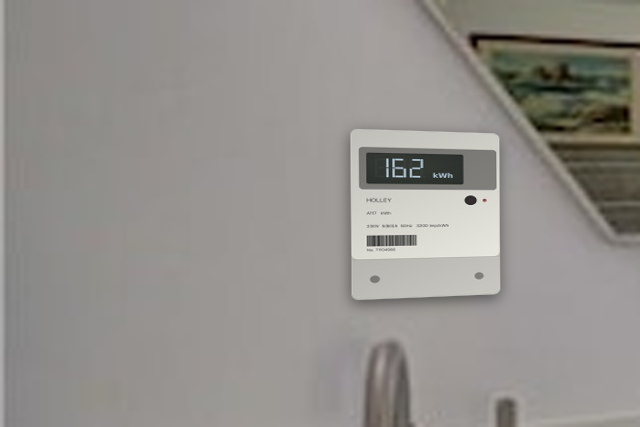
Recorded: 162; kWh
